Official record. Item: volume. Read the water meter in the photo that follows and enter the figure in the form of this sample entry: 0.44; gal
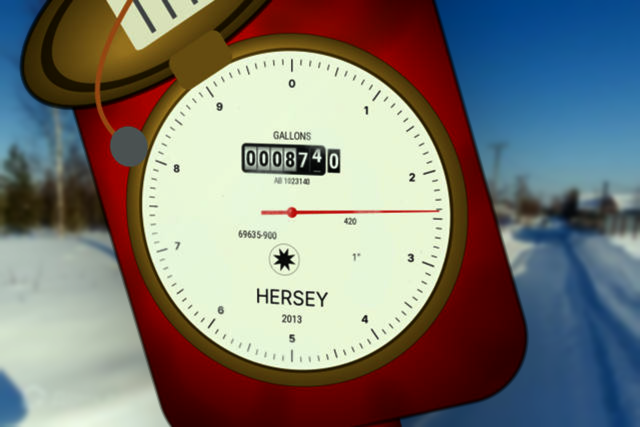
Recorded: 8742.4; gal
